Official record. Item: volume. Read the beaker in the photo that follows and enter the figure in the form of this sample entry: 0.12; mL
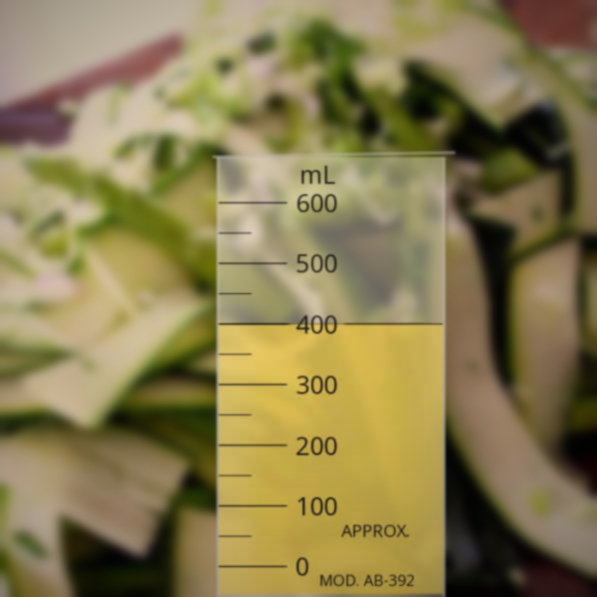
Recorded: 400; mL
